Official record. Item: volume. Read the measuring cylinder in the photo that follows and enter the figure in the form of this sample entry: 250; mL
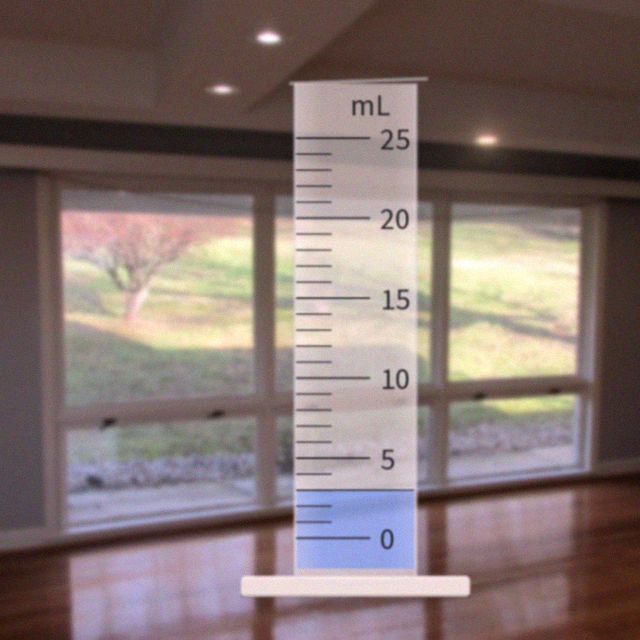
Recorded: 3; mL
